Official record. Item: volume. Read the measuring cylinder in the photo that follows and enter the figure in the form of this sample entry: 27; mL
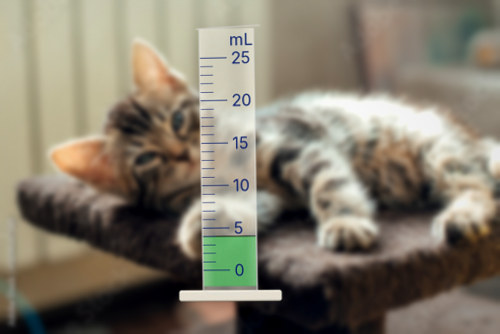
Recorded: 4; mL
